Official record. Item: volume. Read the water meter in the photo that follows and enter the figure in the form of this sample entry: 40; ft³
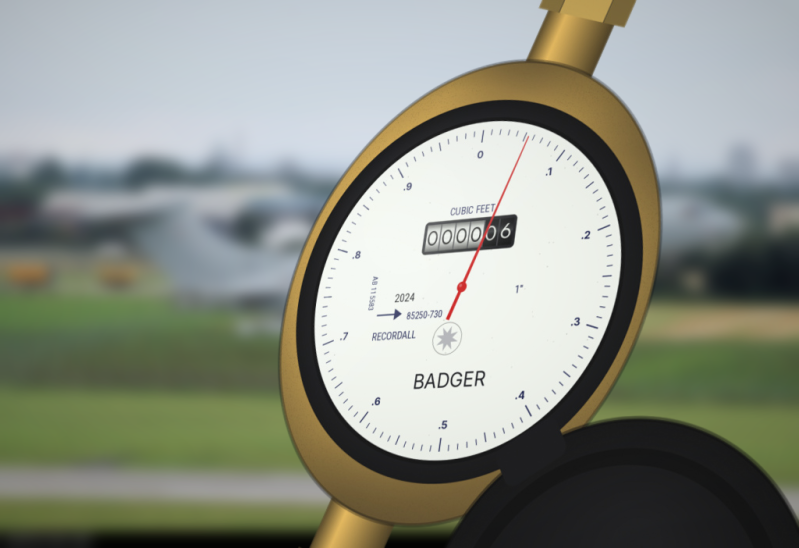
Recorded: 6.05; ft³
